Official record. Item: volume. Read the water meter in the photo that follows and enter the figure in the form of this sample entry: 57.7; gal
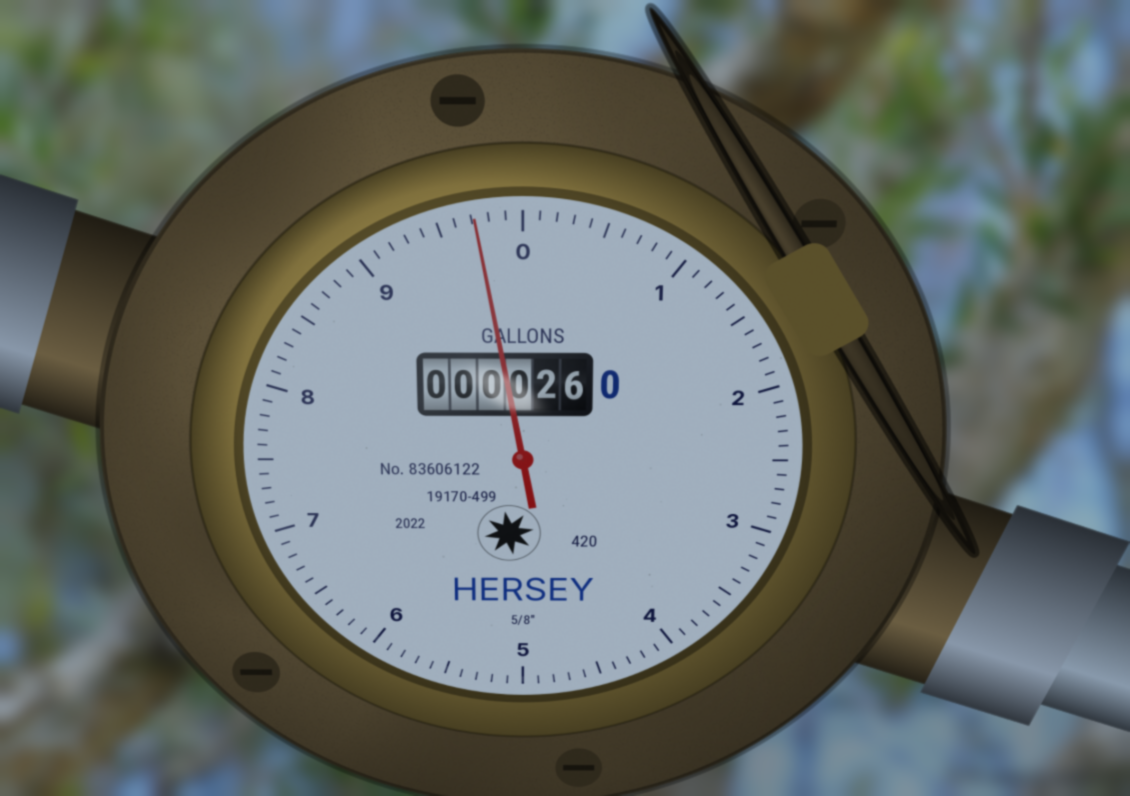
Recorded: 259.7; gal
